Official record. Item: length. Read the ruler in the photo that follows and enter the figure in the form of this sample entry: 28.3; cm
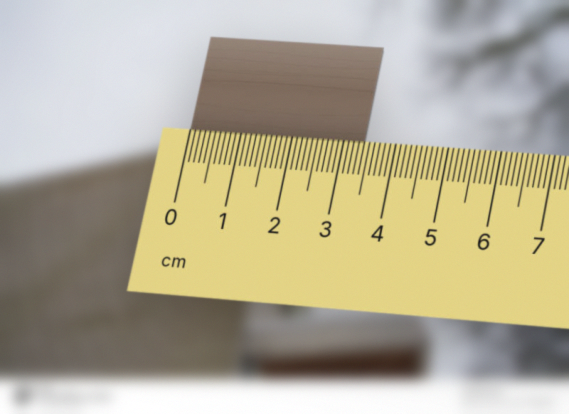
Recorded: 3.4; cm
